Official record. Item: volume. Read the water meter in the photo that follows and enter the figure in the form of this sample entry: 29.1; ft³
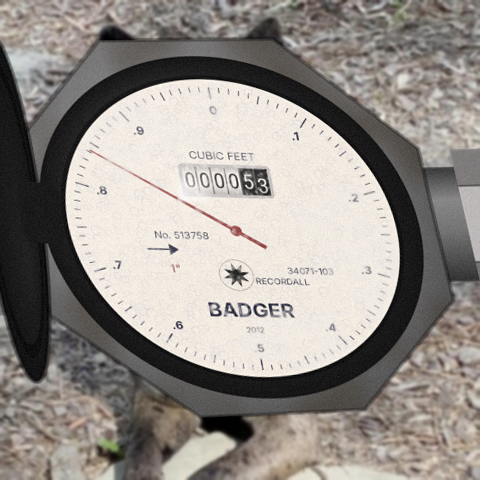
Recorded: 52.84; ft³
